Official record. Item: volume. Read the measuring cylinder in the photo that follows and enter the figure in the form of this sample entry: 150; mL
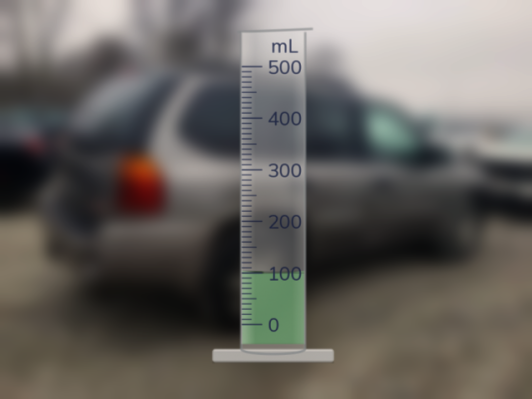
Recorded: 100; mL
